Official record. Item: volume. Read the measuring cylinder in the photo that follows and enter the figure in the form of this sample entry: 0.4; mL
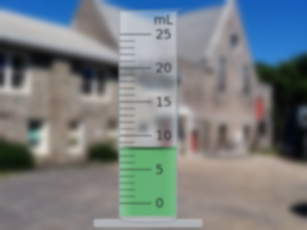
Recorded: 8; mL
